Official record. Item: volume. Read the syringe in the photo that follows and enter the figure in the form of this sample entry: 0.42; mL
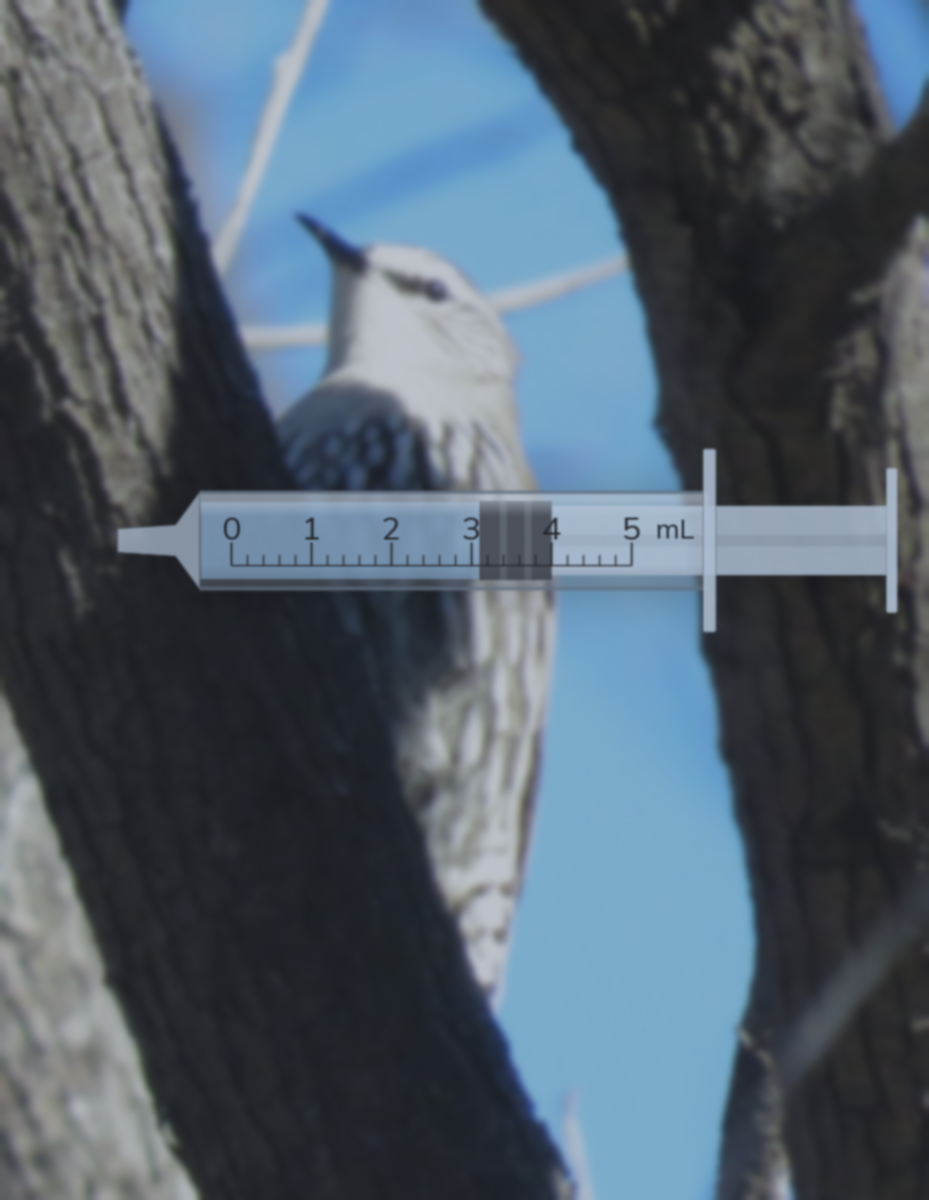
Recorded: 3.1; mL
